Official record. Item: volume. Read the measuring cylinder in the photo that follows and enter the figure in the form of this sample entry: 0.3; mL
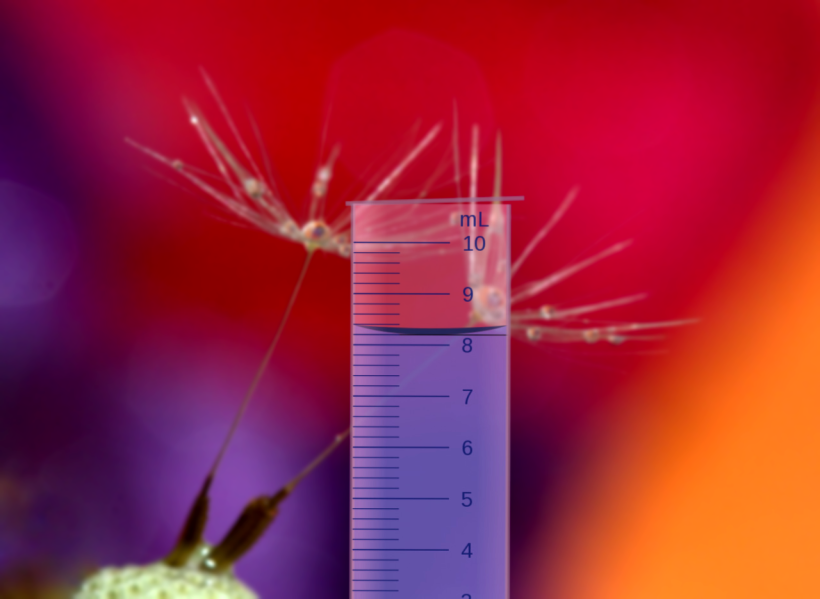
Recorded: 8.2; mL
